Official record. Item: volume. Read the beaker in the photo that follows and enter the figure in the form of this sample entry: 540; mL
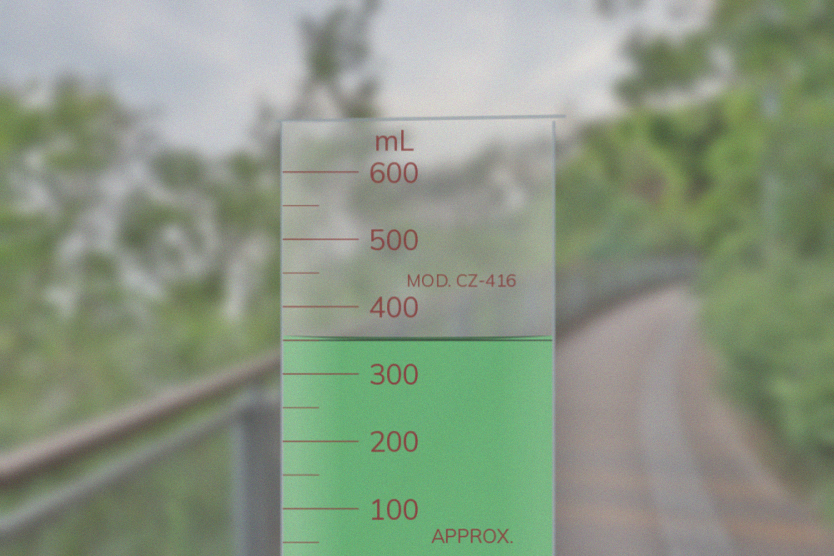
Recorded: 350; mL
